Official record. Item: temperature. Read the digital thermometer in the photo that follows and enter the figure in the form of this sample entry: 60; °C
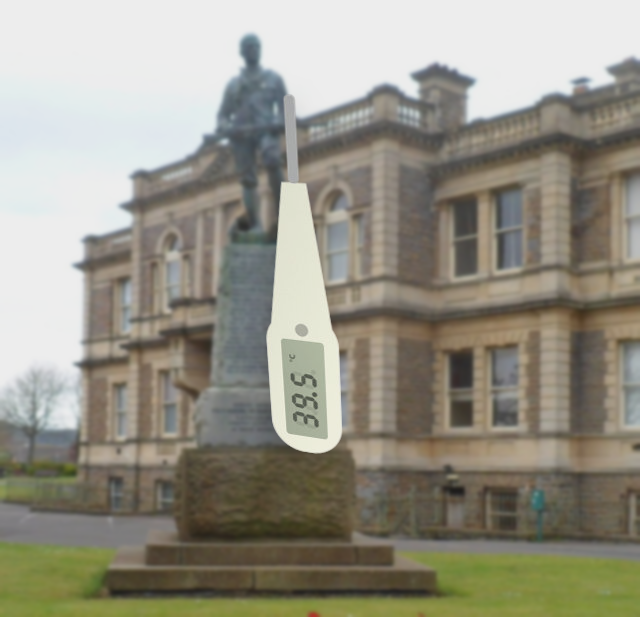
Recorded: 39.5; °C
